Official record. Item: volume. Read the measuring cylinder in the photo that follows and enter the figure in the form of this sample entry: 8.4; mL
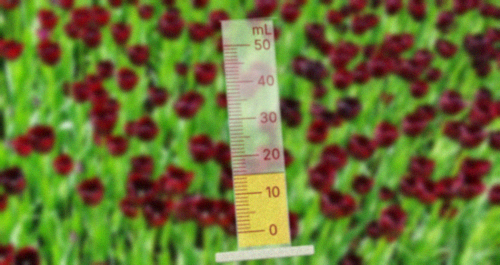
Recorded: 15; mL
